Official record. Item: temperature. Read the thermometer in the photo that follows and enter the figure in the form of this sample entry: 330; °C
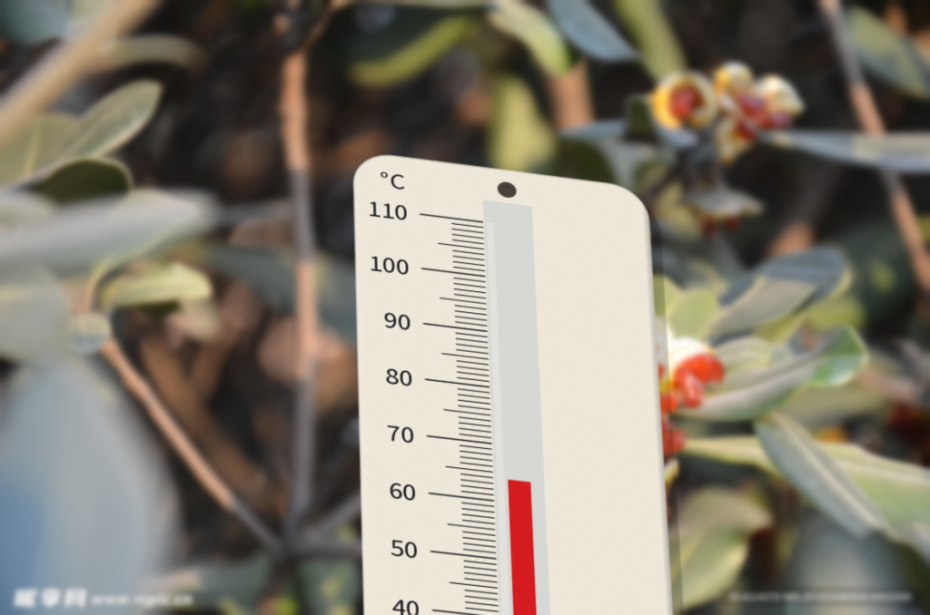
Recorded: 64; °C
